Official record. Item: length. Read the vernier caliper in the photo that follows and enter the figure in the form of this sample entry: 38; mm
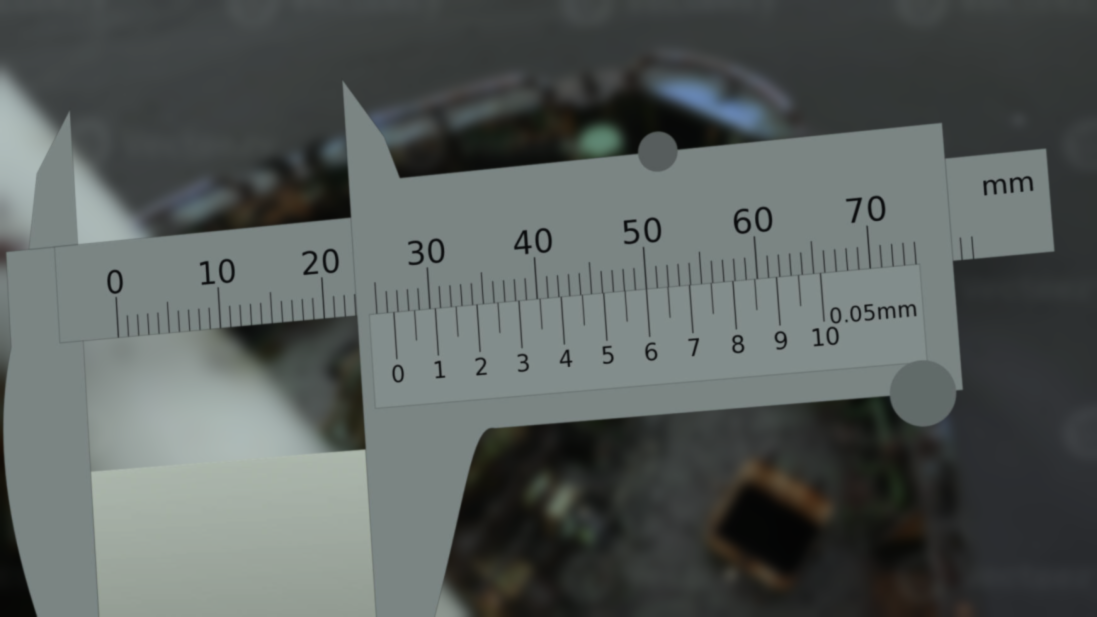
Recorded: 26.6; mm
